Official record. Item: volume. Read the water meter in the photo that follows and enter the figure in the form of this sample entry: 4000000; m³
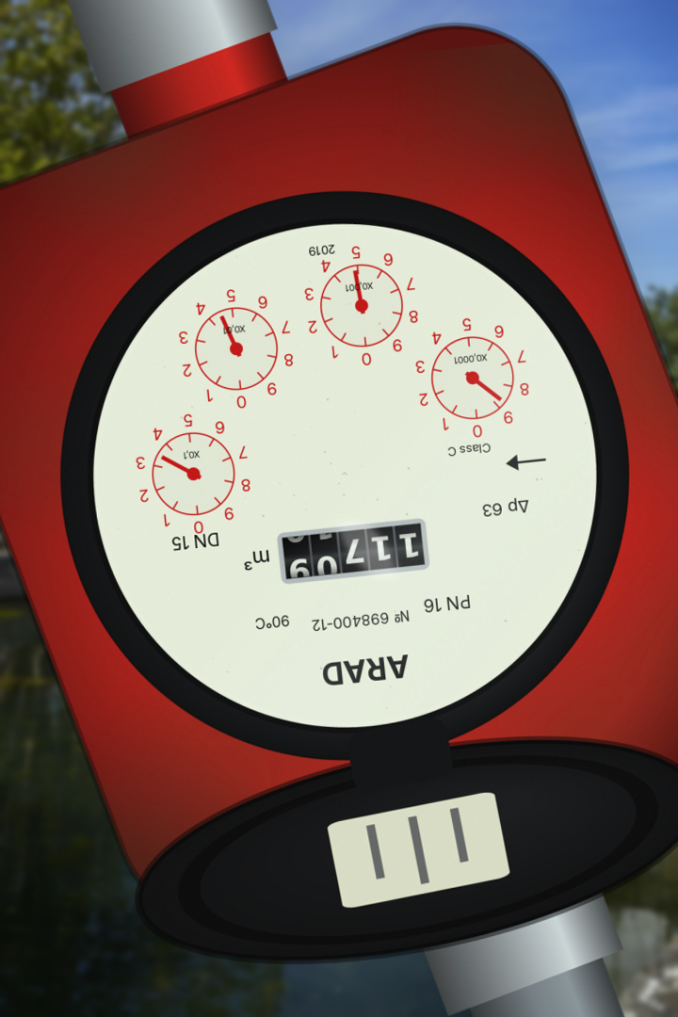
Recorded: 11709.3448; m³
